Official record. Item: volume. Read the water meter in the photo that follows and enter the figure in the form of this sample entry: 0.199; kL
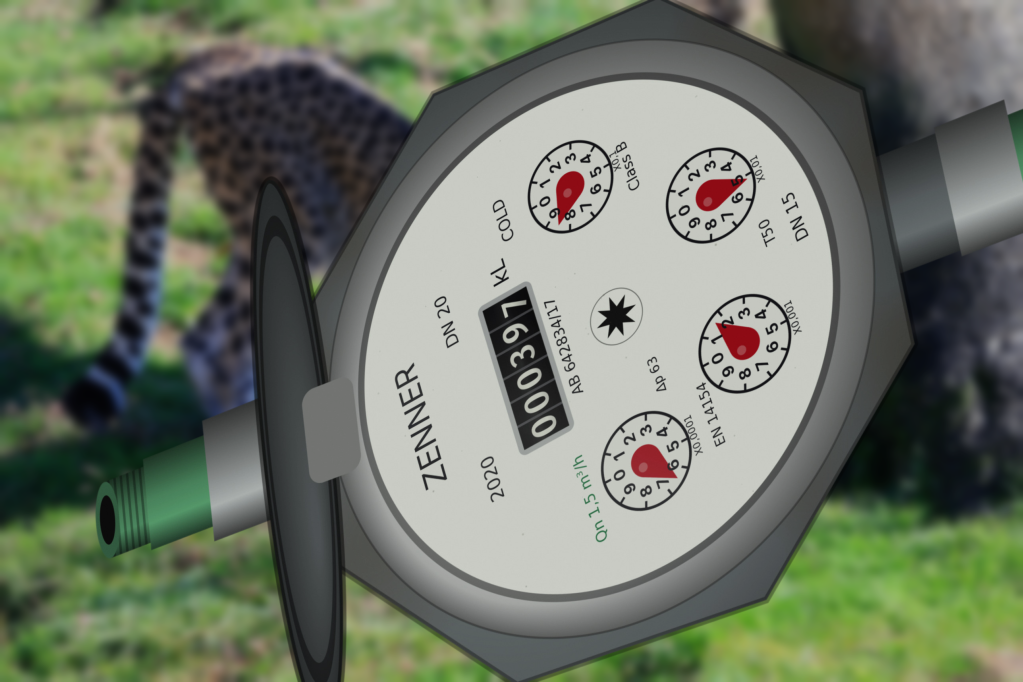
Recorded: 396.8516; kL
